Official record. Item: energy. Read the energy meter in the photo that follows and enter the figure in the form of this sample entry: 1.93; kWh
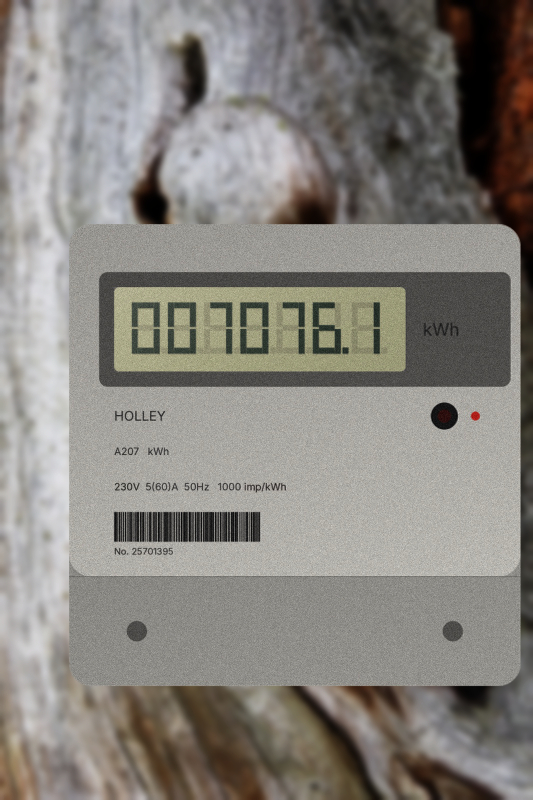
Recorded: 7076.1; kWh
